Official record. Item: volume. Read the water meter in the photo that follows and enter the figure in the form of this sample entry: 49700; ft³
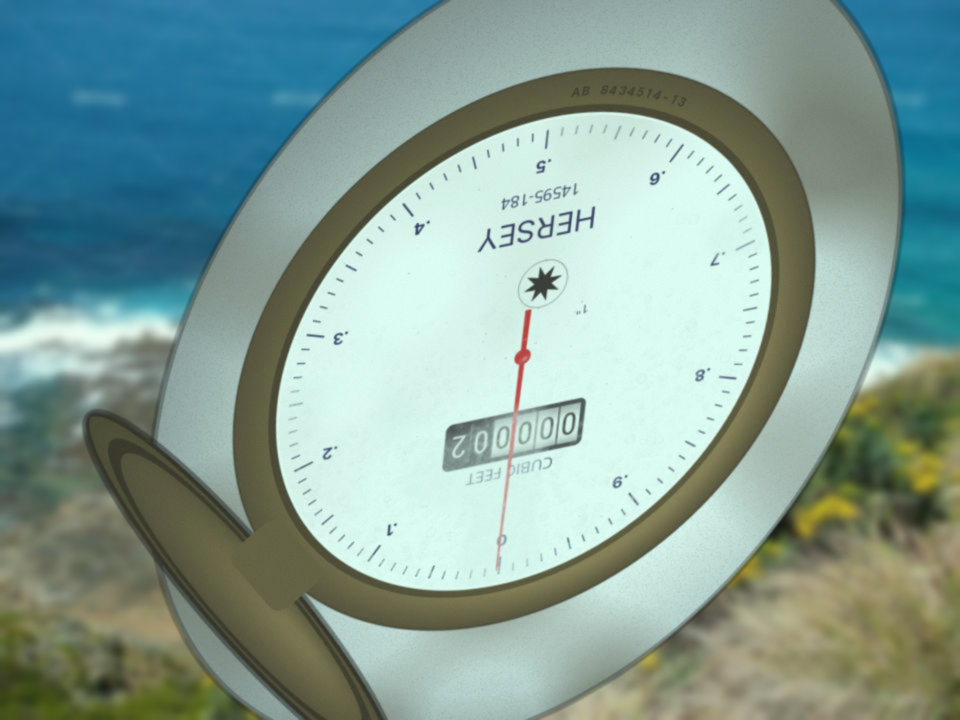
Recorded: 2.00; ft³
